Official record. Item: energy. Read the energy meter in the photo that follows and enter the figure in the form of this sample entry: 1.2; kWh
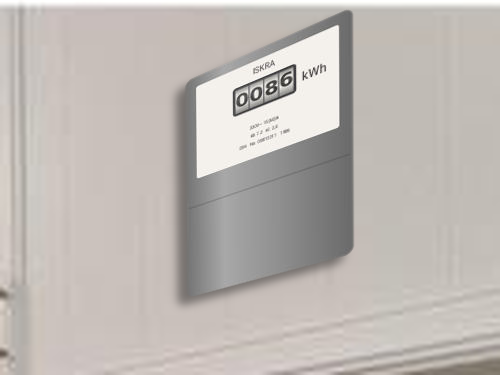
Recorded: 86; kWh
